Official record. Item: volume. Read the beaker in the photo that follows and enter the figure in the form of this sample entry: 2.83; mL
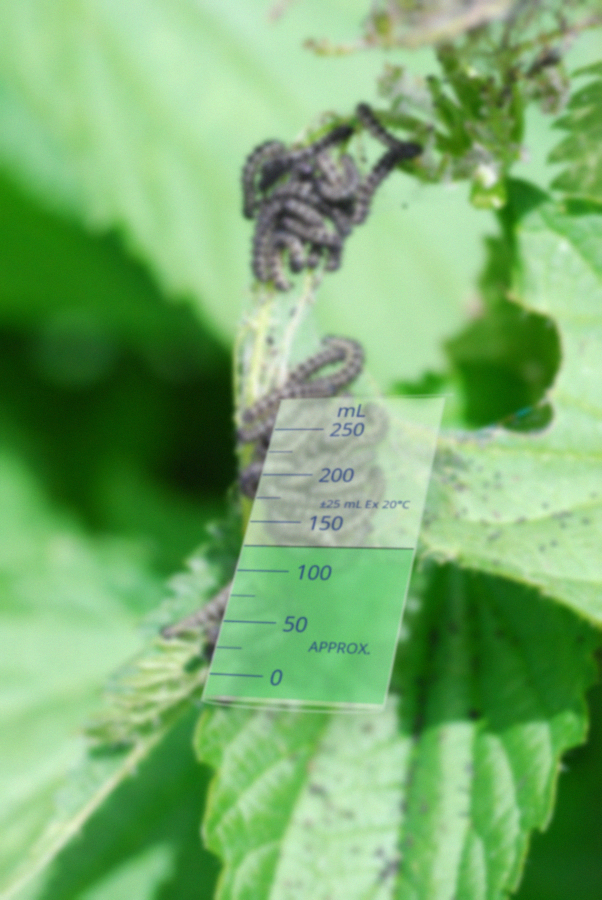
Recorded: 125; mL
